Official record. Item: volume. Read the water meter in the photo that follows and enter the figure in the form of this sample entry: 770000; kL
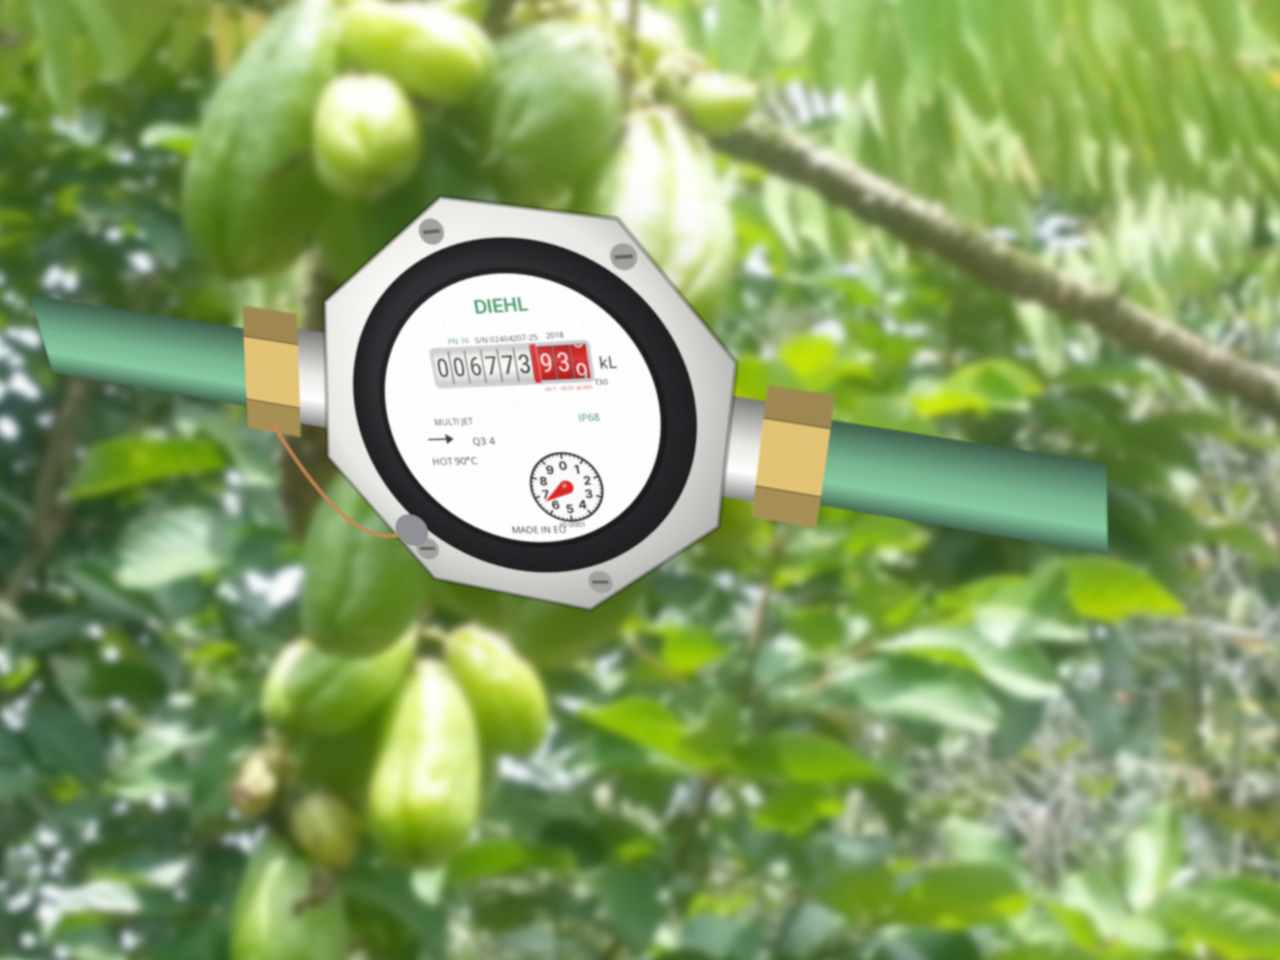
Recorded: 6773.9386; kL
